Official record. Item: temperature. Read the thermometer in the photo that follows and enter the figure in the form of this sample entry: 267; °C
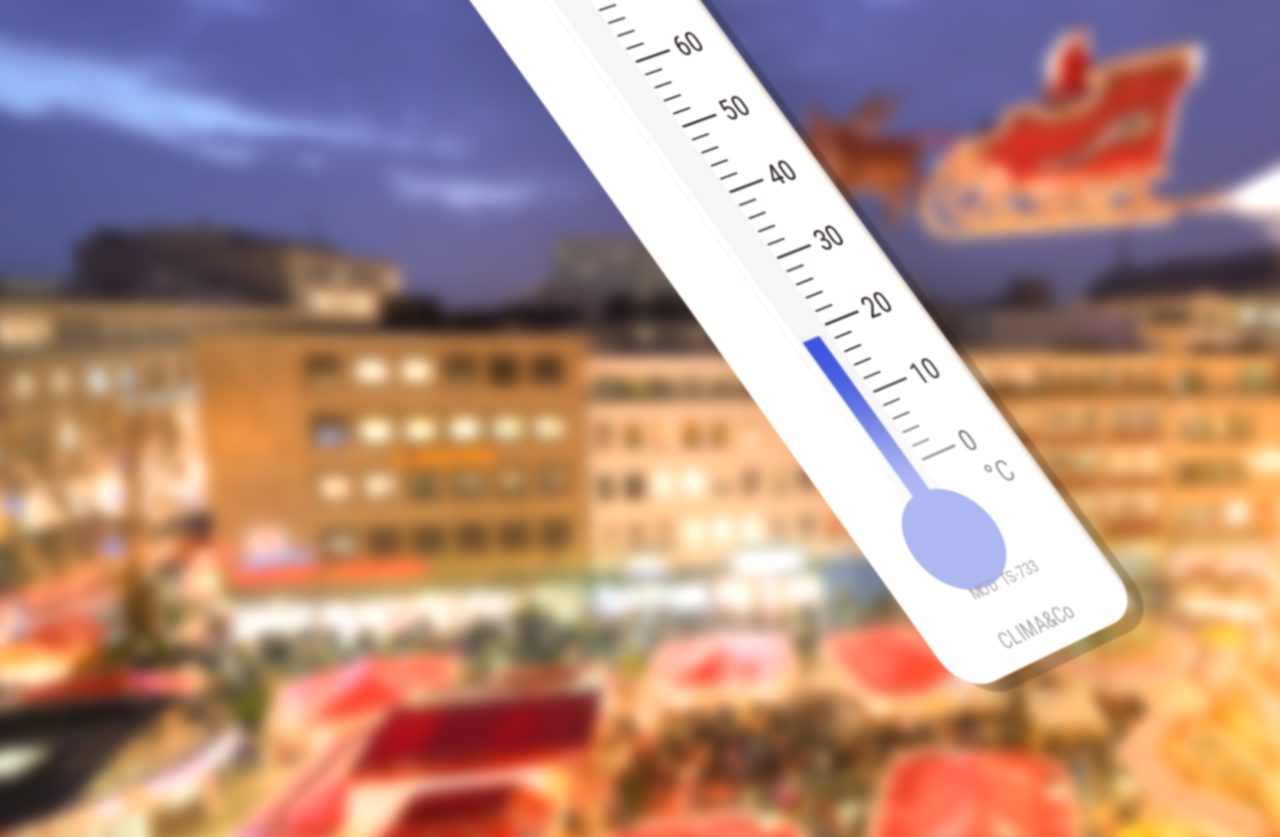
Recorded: 19; °C
